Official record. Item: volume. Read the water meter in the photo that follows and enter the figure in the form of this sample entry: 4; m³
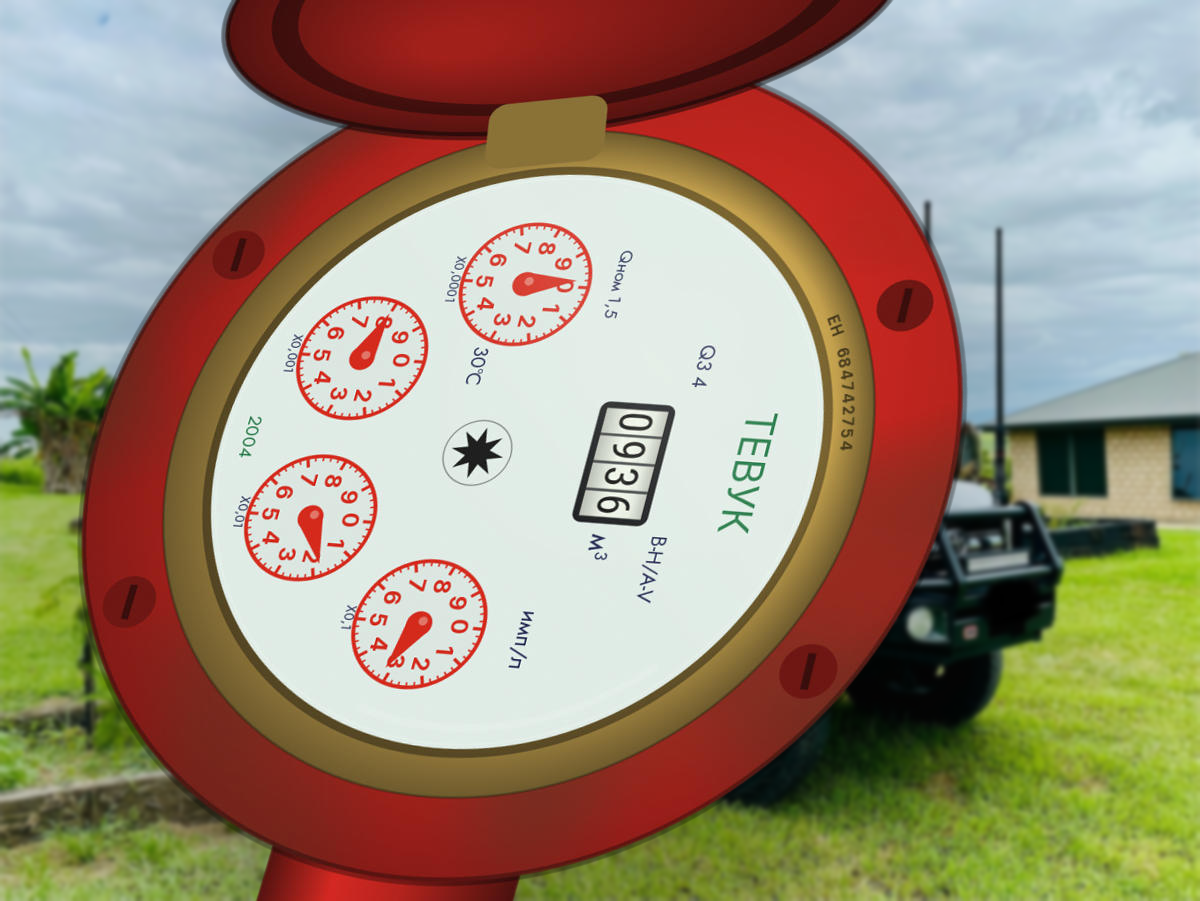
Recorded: 936.3179; m³
